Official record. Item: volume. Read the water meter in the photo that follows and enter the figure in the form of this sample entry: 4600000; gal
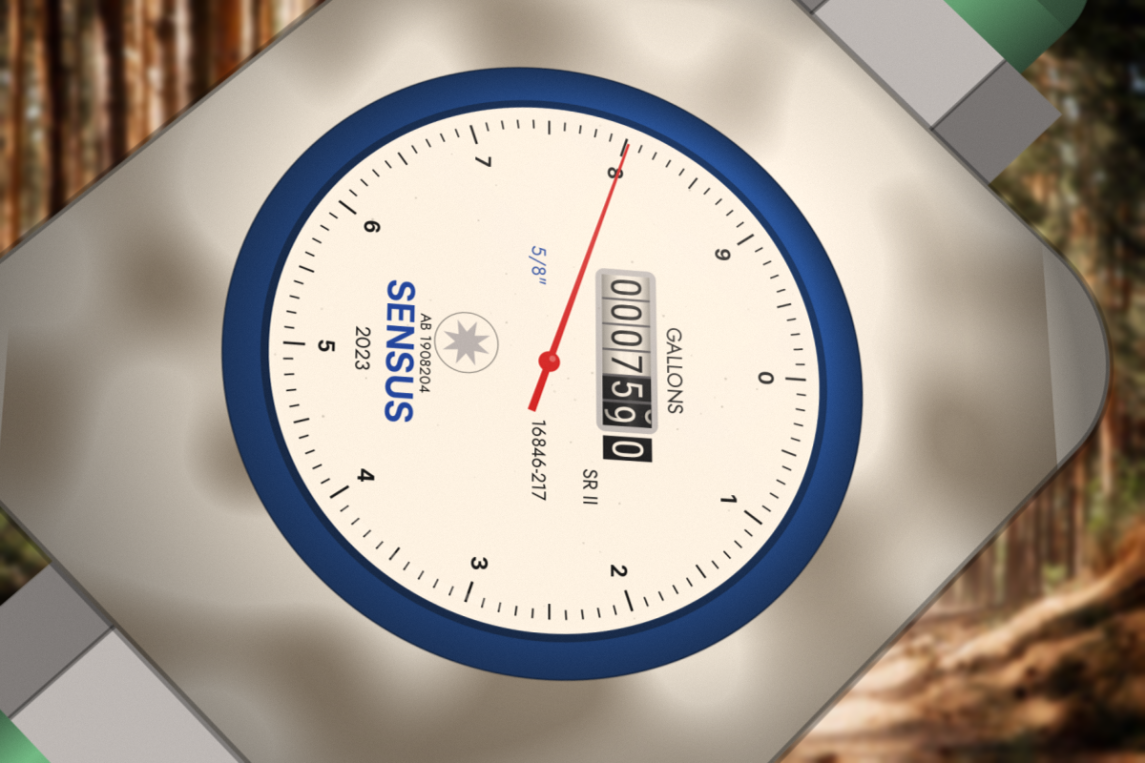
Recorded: 7588.0; gal
